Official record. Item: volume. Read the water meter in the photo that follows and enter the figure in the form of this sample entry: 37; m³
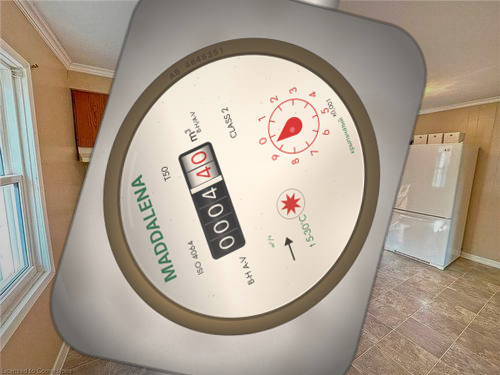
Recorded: 4.399; m³
